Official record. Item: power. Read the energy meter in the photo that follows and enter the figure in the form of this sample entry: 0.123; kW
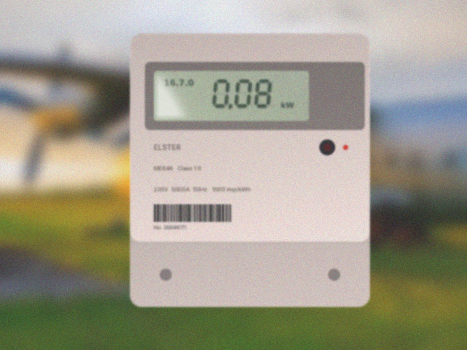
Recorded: 0.08; kW
